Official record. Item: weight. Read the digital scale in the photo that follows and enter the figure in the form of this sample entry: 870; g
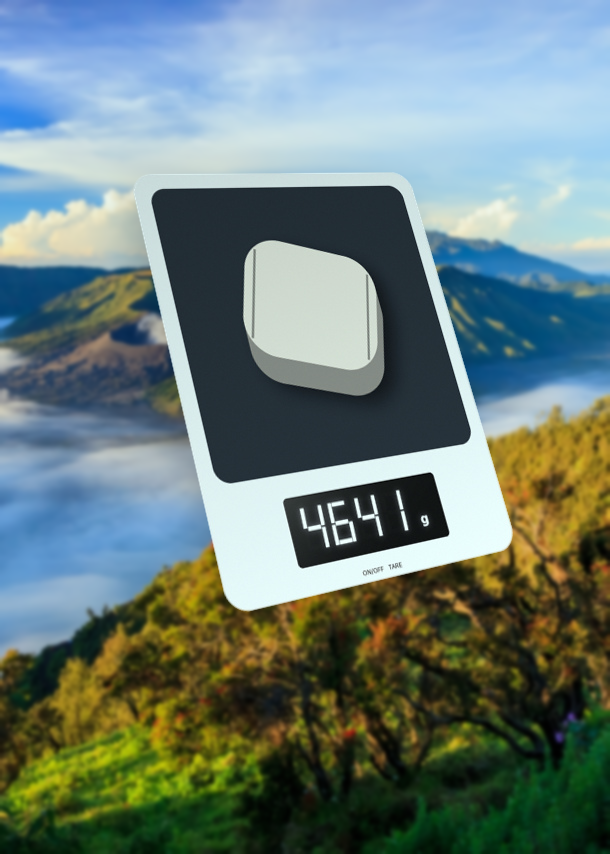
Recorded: 4641; g
